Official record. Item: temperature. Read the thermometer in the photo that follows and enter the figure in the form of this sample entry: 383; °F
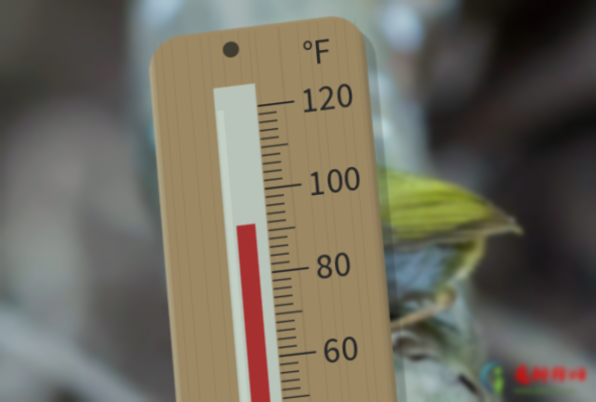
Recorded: 92; °F
